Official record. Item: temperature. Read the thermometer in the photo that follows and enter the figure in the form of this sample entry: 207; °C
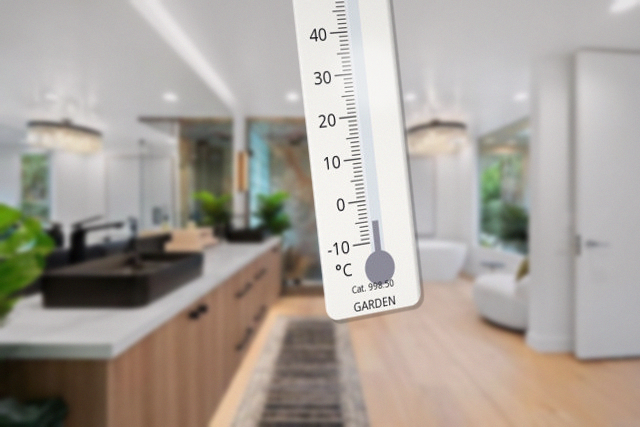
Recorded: -5; °C
